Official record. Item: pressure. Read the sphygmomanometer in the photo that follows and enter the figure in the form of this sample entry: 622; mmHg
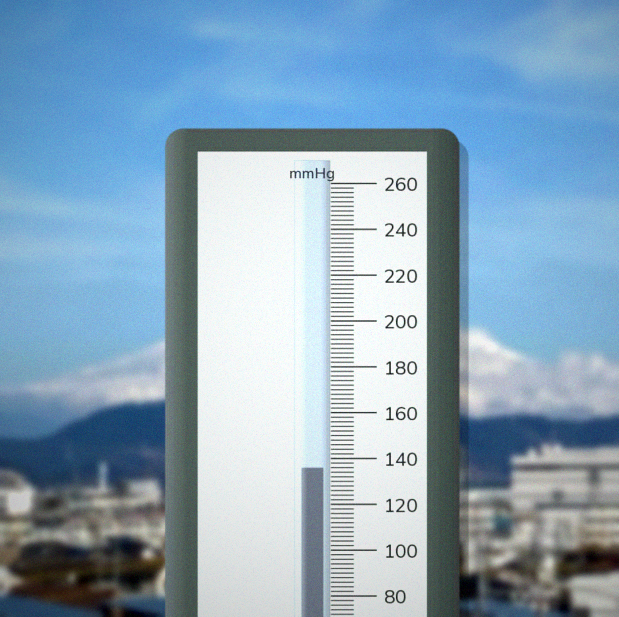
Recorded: 136; mmHg
